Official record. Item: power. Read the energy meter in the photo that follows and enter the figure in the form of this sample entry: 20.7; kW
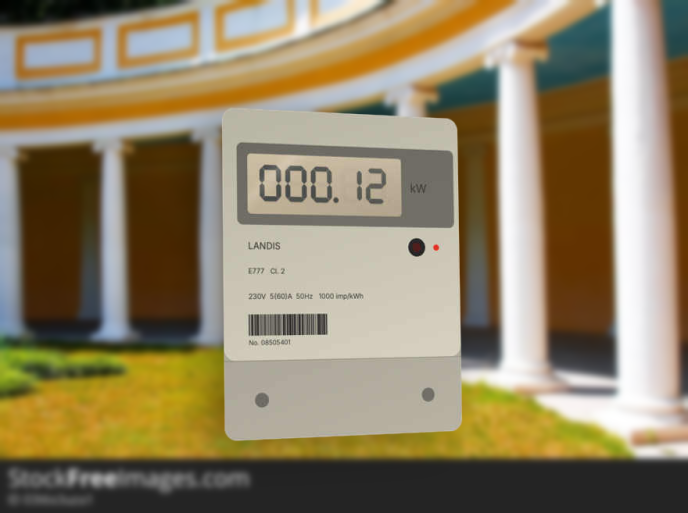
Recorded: 0.12; kW
